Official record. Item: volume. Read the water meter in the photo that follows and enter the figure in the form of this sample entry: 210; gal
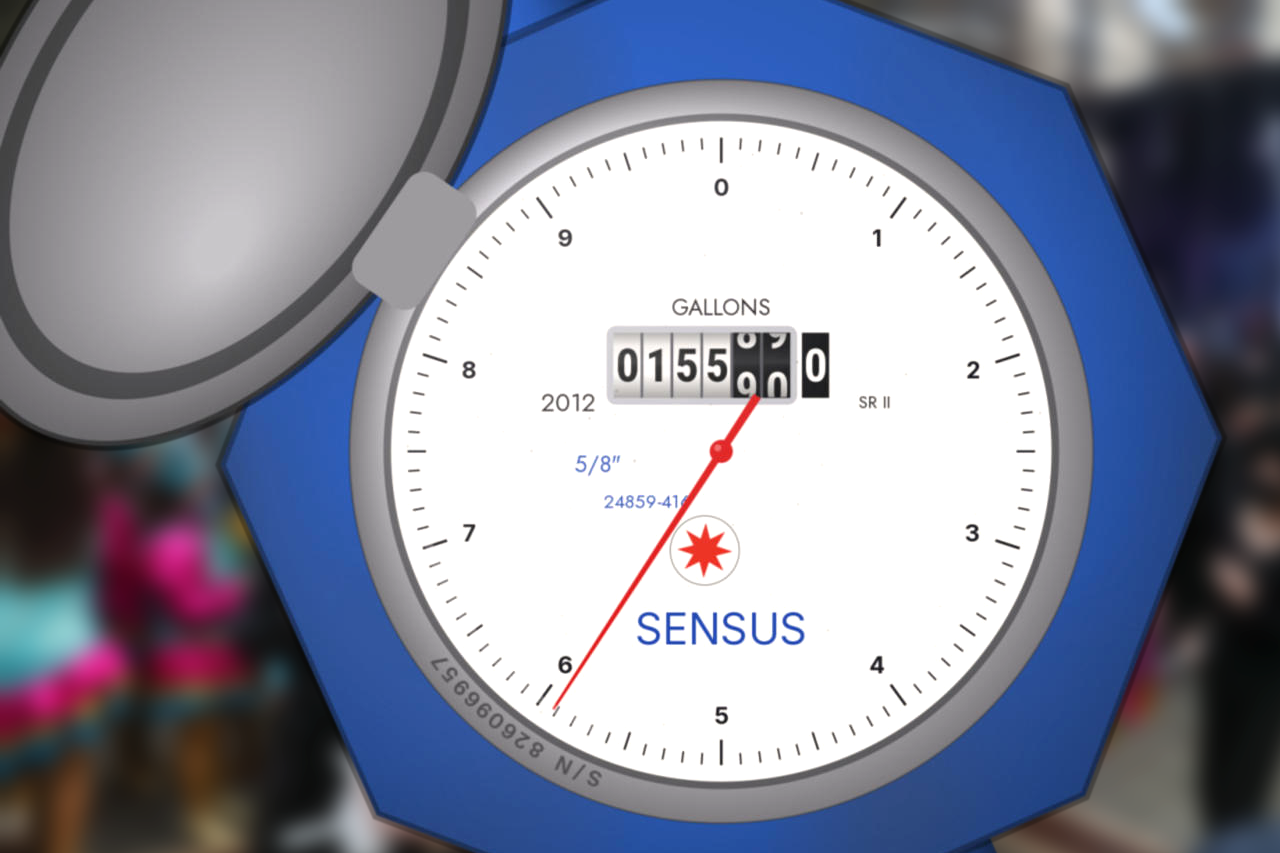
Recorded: 155895.9; gal
